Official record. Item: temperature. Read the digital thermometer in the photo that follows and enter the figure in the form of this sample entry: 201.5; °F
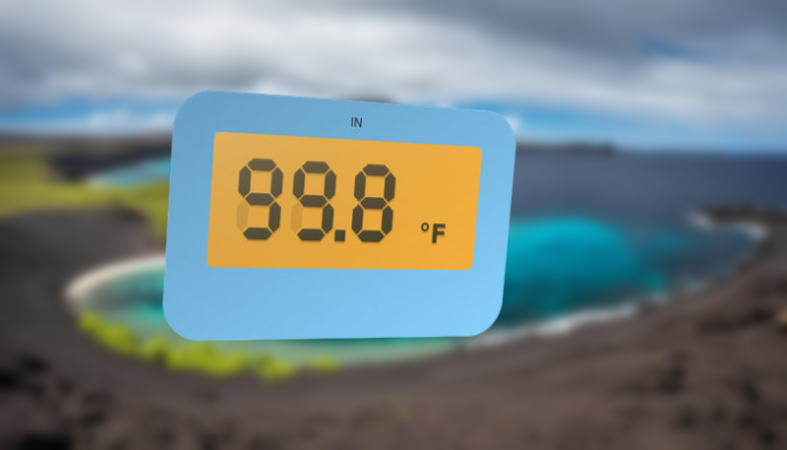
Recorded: 99.8; °F
